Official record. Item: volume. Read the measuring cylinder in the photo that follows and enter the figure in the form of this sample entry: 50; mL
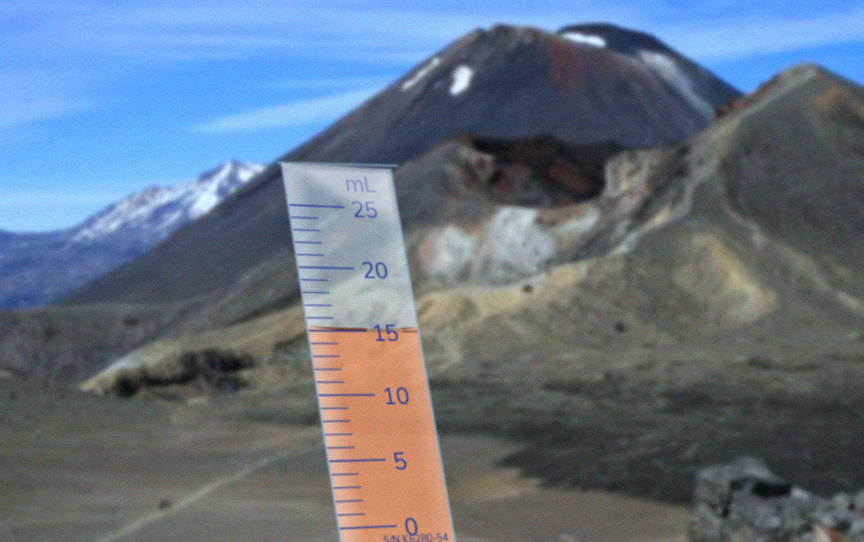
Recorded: 15; mL
